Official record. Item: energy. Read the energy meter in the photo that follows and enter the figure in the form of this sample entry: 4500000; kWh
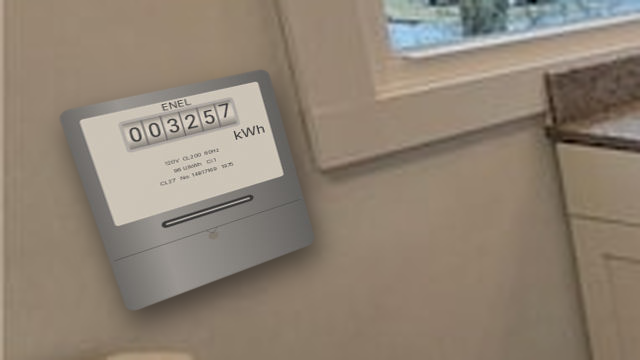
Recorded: 3257; kWh
